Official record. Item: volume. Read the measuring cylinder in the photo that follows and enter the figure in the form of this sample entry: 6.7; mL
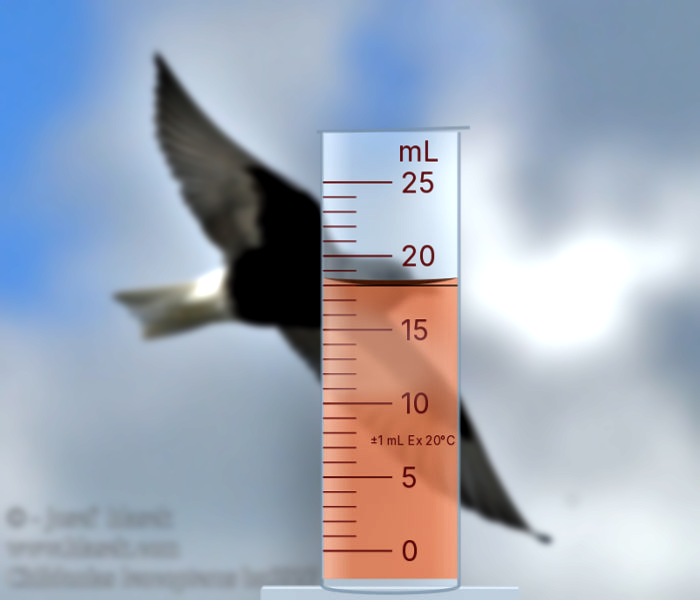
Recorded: 18; mL
